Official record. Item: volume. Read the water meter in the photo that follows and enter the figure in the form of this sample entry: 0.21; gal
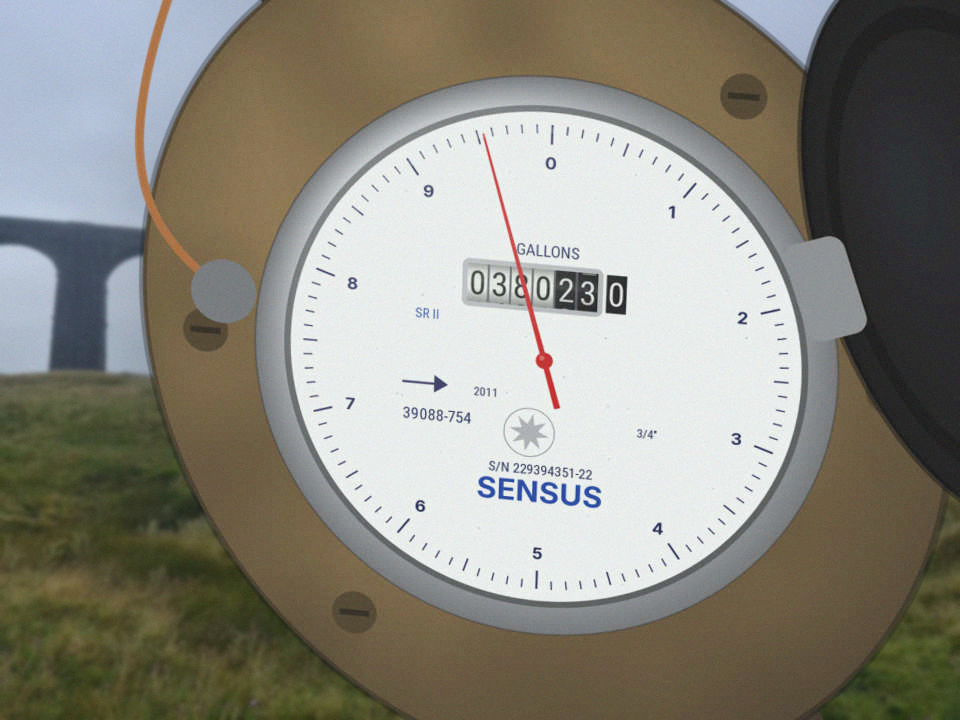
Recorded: 380229.5; gal
